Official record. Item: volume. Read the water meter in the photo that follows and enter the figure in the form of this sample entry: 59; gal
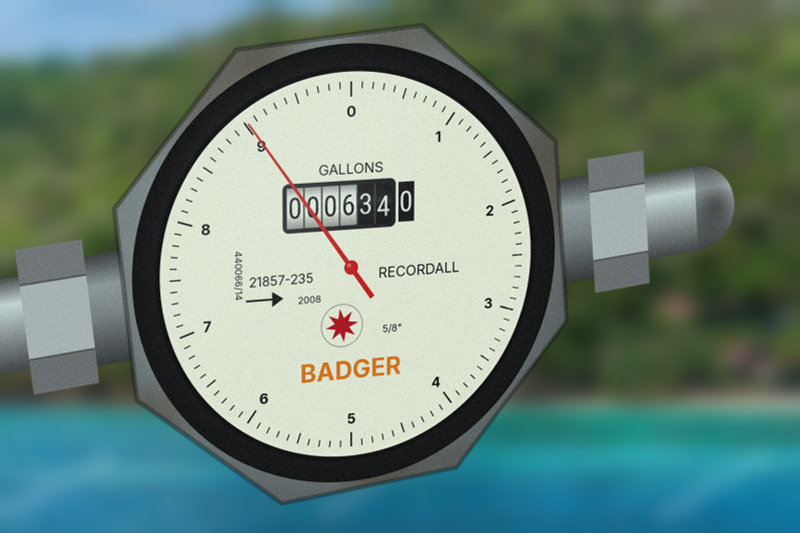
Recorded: 6339.0; gal
